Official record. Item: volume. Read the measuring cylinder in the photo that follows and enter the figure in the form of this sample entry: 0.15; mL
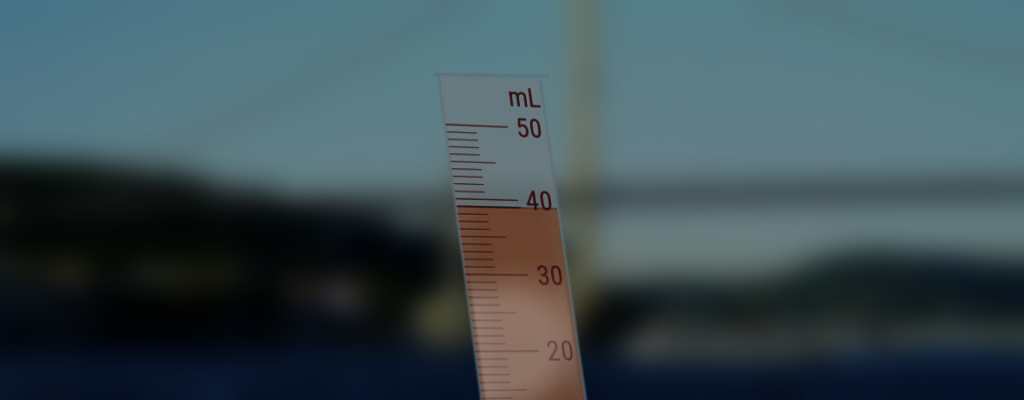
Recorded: 39; mL
